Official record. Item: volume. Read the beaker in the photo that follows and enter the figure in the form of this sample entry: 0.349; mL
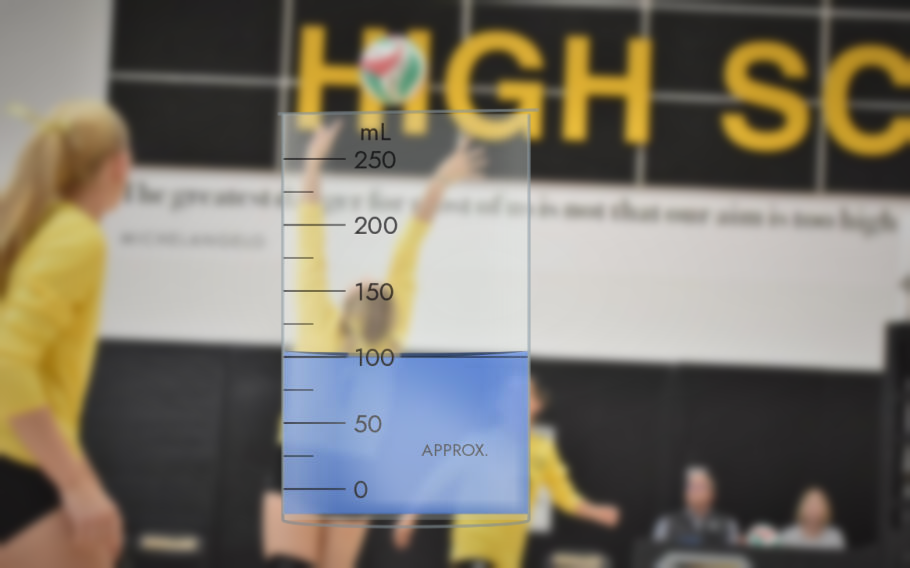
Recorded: 100; mL
